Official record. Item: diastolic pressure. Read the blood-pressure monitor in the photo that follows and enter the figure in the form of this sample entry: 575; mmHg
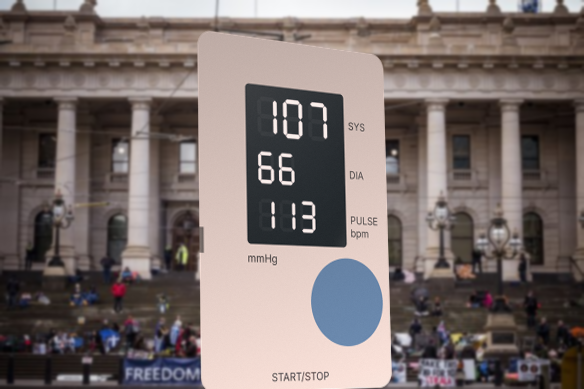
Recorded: 66; mmHg
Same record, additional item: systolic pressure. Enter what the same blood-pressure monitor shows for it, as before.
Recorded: 107; mmHg
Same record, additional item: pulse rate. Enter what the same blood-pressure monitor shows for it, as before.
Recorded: 113; bpm
